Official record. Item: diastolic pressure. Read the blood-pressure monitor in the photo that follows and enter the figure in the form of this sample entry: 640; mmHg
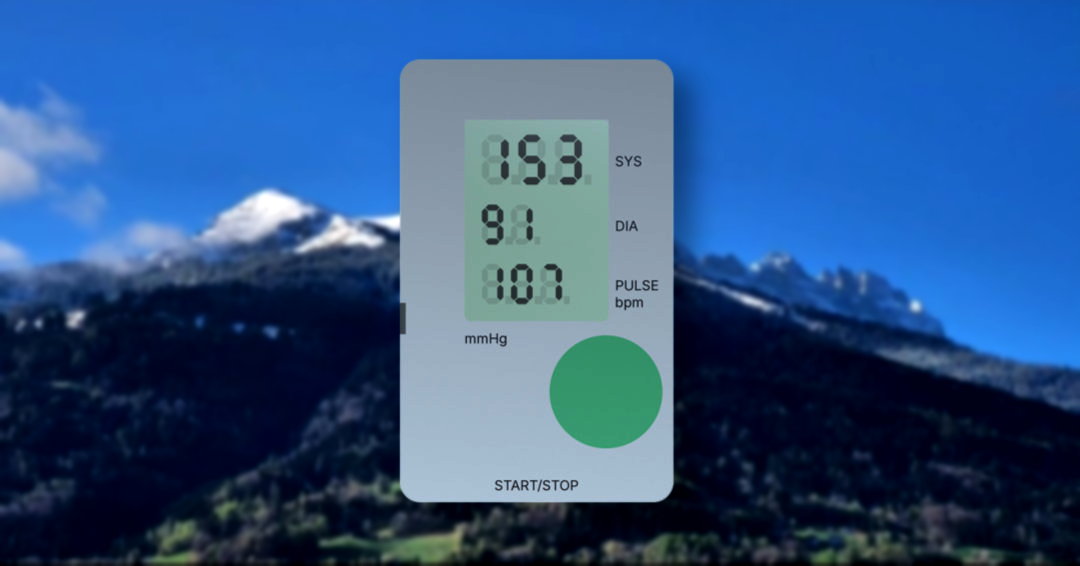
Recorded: 91; mmHg
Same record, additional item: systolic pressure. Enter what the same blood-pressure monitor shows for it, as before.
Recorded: 153; mmHg
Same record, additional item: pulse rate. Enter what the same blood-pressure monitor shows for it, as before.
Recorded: 107; bpm
